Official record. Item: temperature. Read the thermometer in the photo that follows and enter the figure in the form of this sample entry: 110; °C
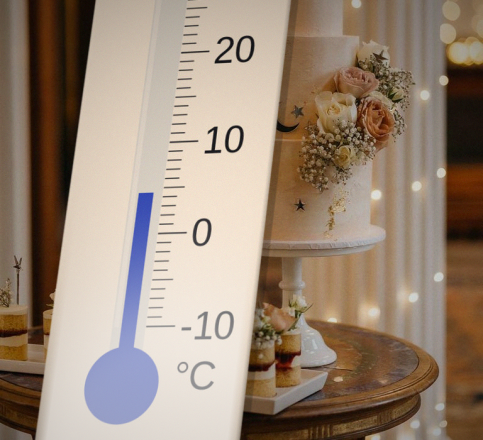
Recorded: 4.5; °C
